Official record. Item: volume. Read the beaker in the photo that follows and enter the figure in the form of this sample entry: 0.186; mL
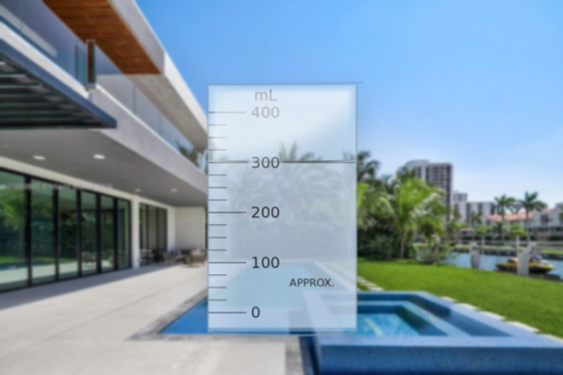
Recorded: 300; mL
